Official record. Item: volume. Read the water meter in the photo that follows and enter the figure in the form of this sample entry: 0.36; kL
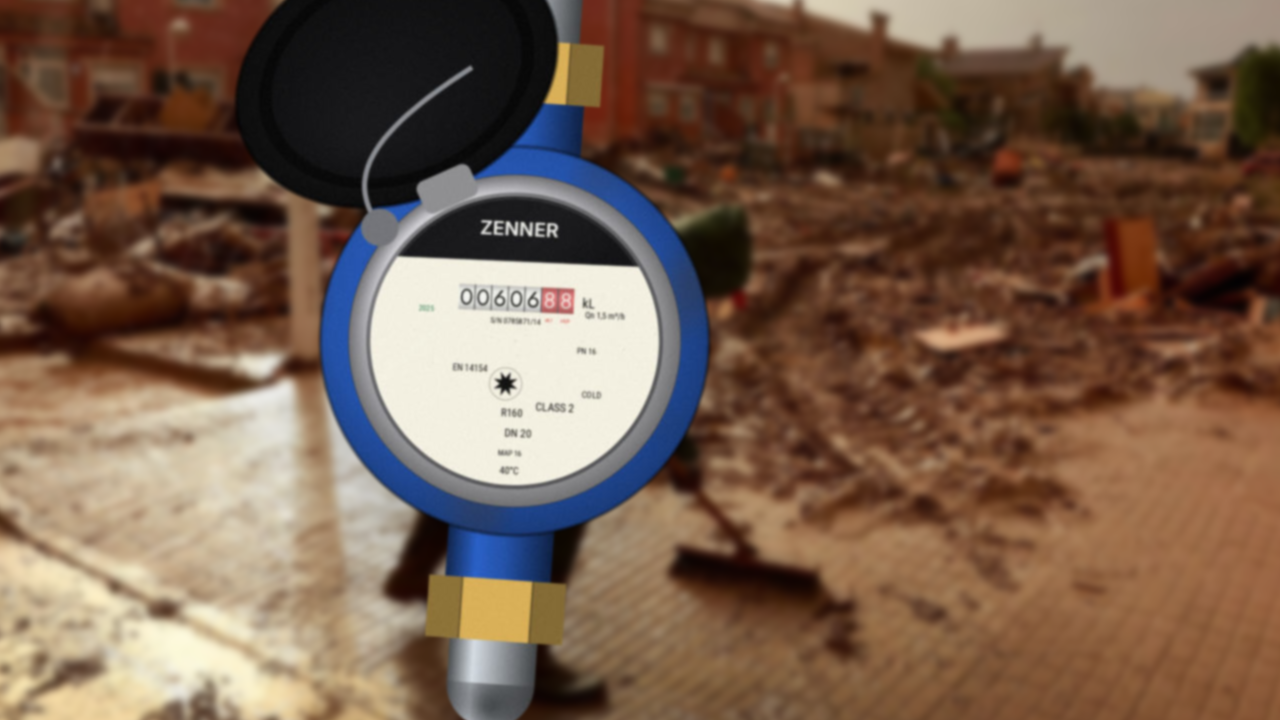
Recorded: 606.88; kL
